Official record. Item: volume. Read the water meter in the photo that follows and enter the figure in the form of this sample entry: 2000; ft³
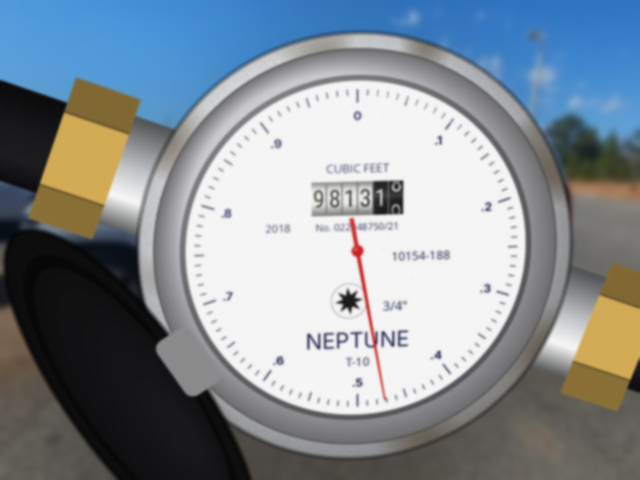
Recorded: 981318.47; ft³
